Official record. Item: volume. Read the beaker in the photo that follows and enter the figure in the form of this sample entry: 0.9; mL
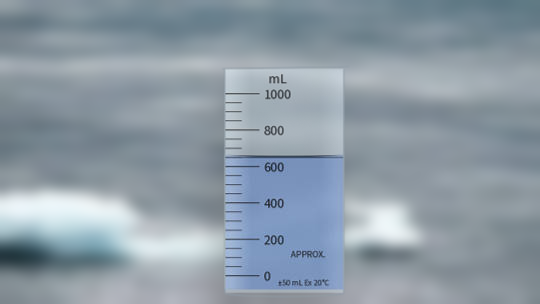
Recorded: 650; mL
